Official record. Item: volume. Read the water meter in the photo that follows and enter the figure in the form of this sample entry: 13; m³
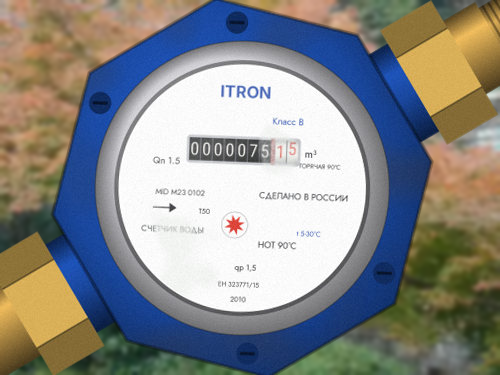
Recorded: 75.15; m³
